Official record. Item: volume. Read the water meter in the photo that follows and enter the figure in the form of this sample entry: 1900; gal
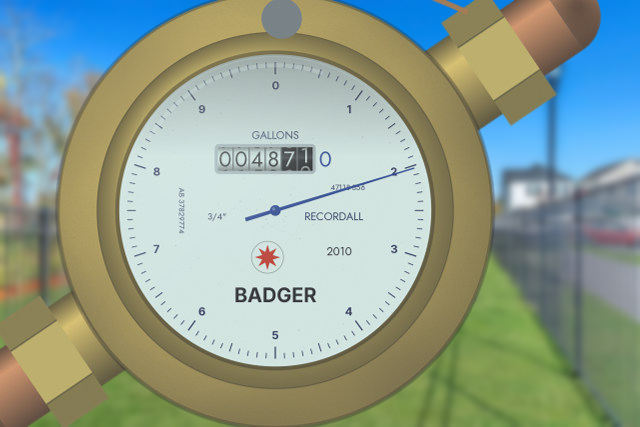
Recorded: 48712.0; gal
